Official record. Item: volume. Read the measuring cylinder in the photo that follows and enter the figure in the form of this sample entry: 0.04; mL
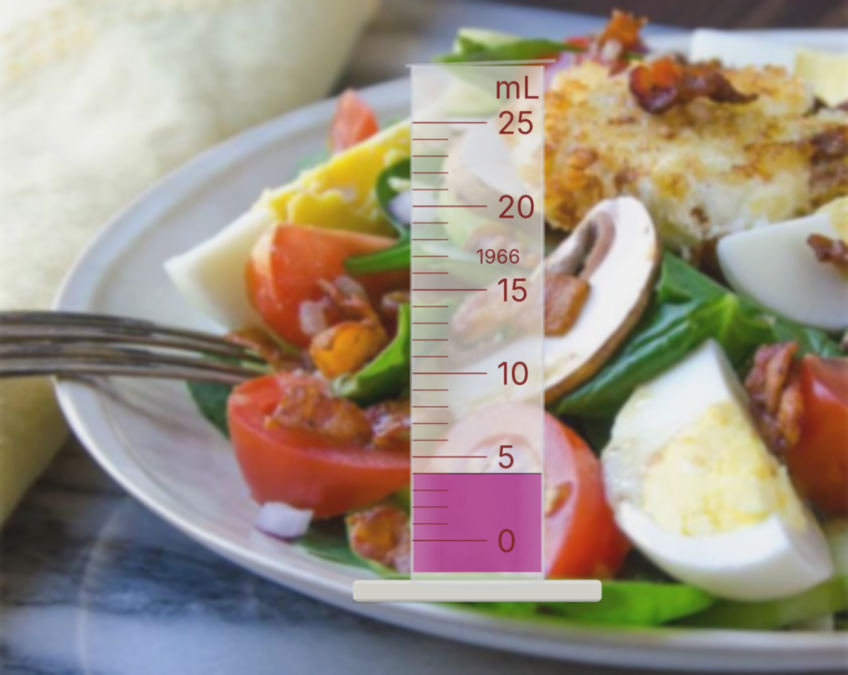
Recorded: 4; mL
